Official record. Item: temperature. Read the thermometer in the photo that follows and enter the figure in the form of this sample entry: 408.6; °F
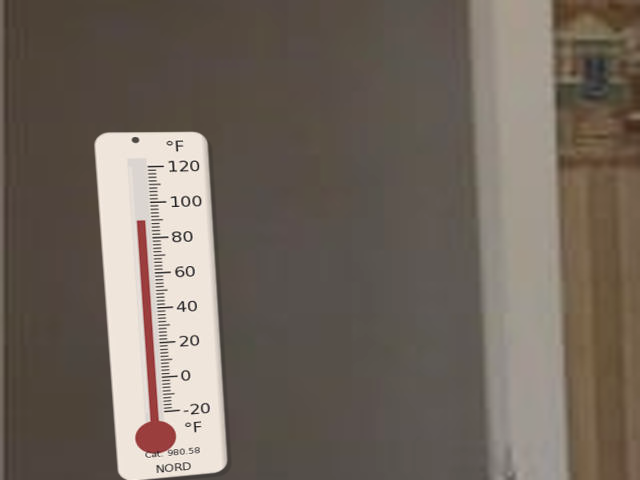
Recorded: 90; °F
